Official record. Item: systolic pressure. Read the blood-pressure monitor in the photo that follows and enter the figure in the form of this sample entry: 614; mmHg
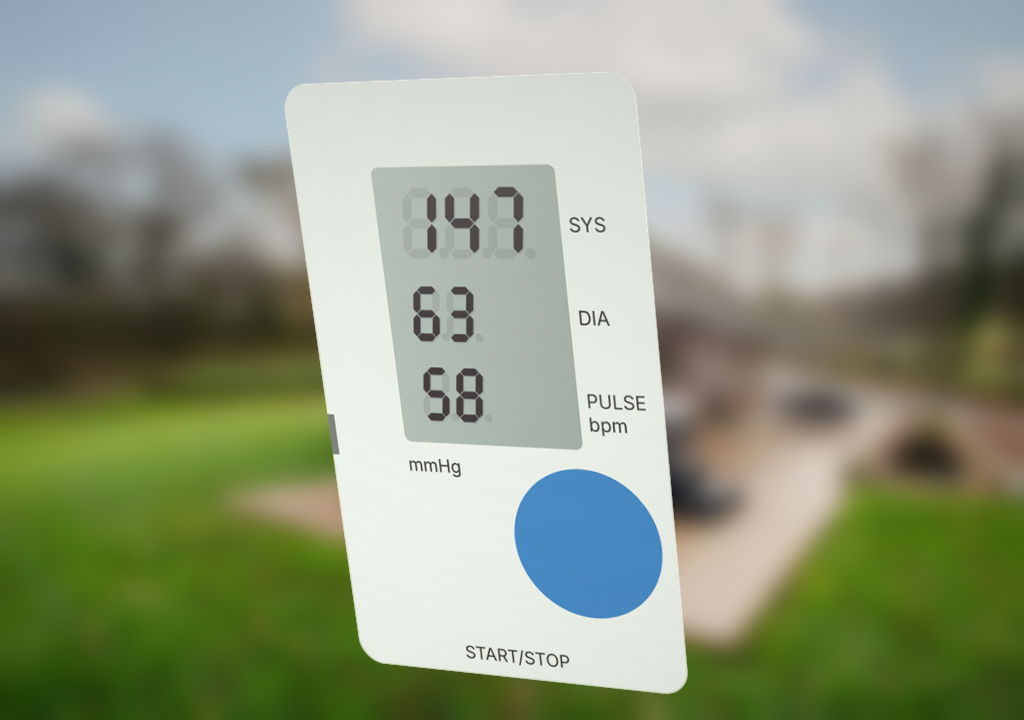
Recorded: 147; mmHg
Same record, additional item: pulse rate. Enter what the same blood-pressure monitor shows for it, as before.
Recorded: 58; bpm
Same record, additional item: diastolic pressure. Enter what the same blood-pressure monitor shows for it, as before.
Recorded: 63; mmHg
